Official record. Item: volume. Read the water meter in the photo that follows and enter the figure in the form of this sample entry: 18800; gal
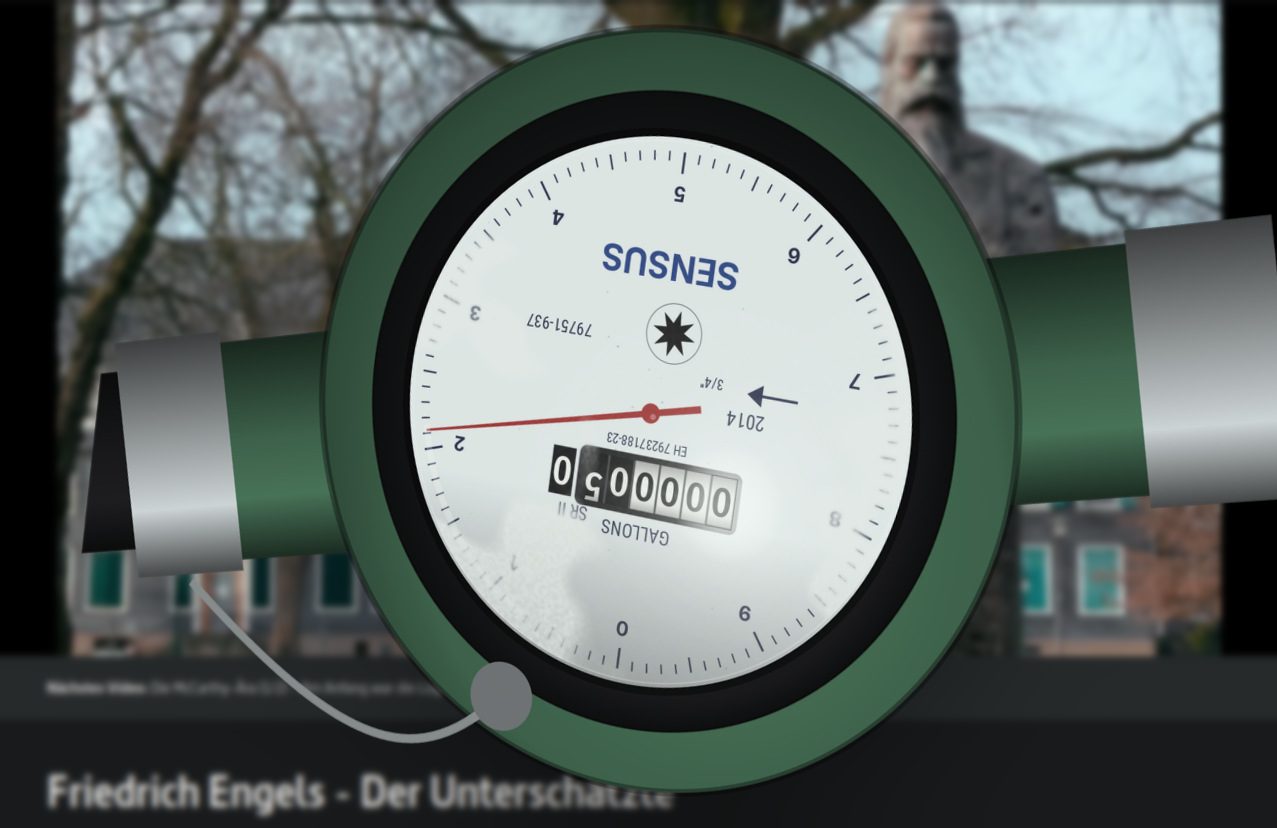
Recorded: 52.1; gal
